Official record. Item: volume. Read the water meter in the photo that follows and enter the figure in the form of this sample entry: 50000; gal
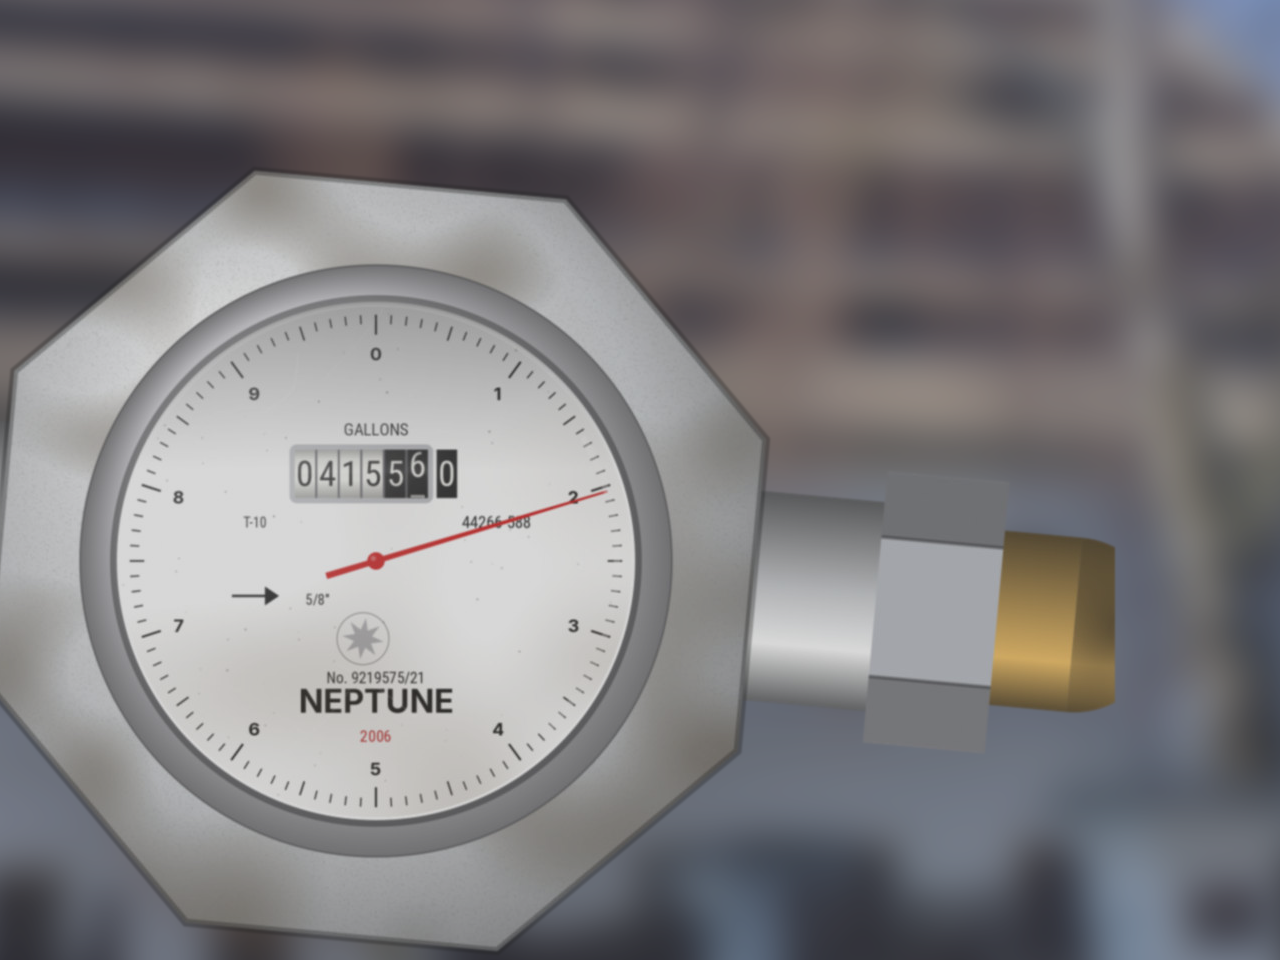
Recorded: 415562.0; gal
